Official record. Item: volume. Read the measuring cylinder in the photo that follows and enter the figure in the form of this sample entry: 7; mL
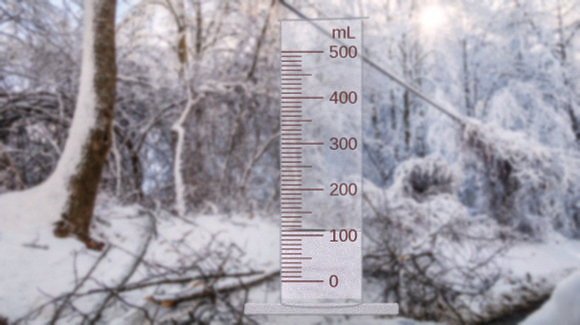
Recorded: 110; mL
